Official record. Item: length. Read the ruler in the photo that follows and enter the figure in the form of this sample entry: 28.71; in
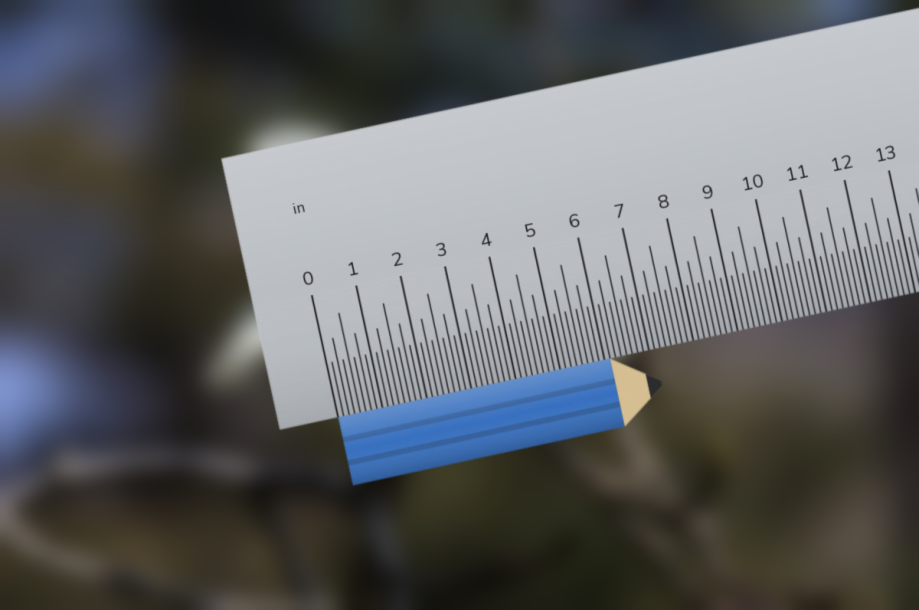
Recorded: 7.125; in
